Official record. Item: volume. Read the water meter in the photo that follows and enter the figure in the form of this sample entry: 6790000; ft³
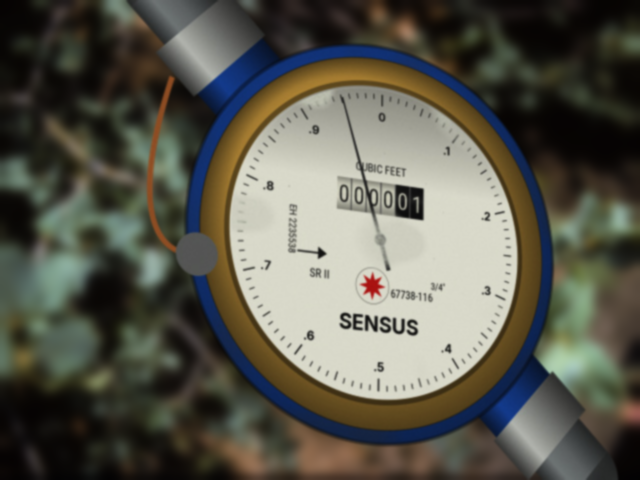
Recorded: 0.95; ft³
